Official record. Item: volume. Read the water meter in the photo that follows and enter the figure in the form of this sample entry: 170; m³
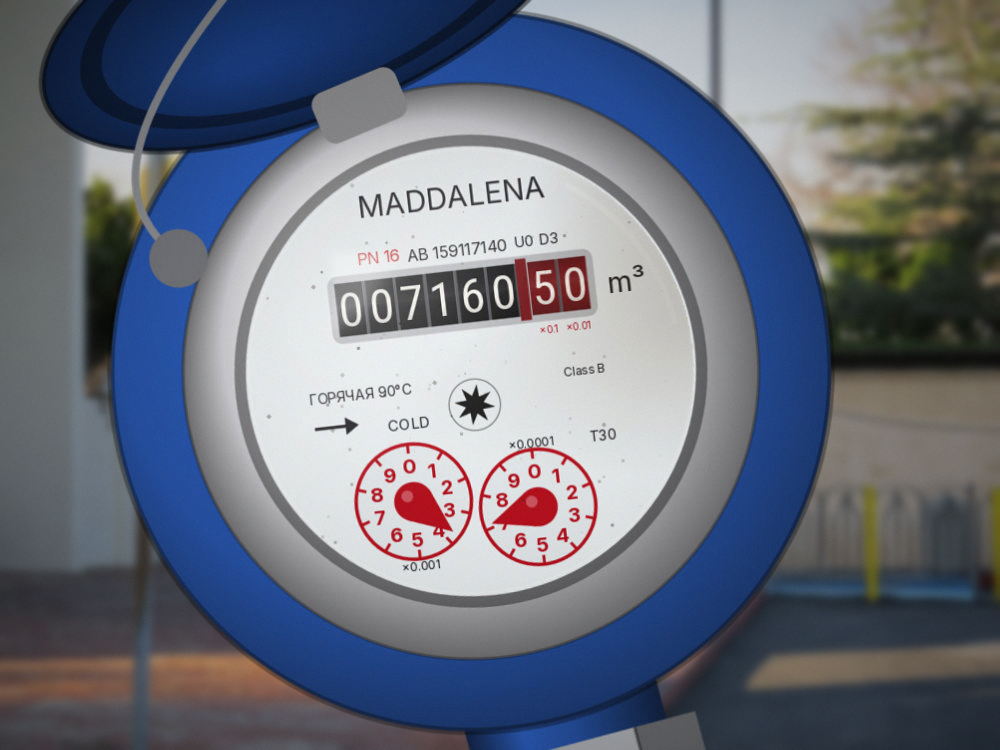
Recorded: 7160.5037; m³
